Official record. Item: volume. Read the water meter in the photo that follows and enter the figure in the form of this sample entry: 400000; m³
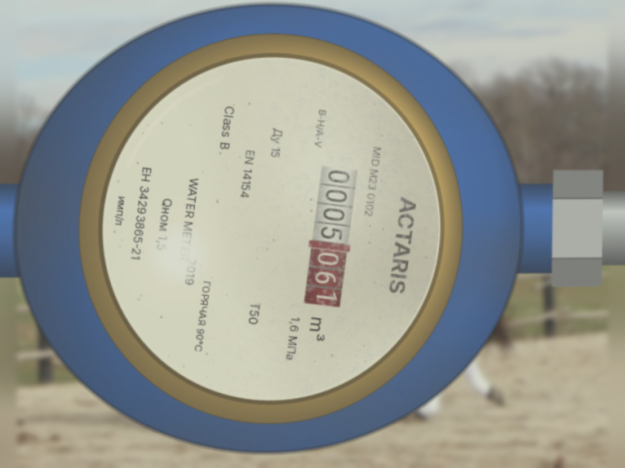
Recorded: 5.061; m³
